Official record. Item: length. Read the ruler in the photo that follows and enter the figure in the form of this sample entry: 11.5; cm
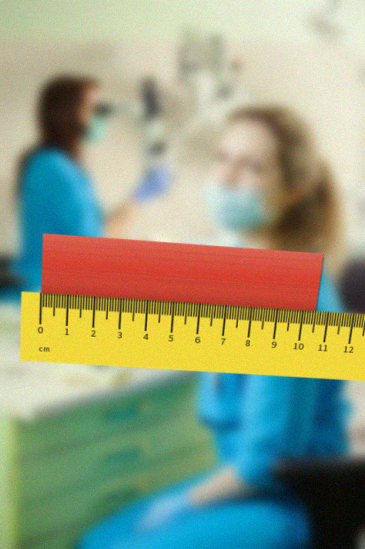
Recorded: 10.5; cm
